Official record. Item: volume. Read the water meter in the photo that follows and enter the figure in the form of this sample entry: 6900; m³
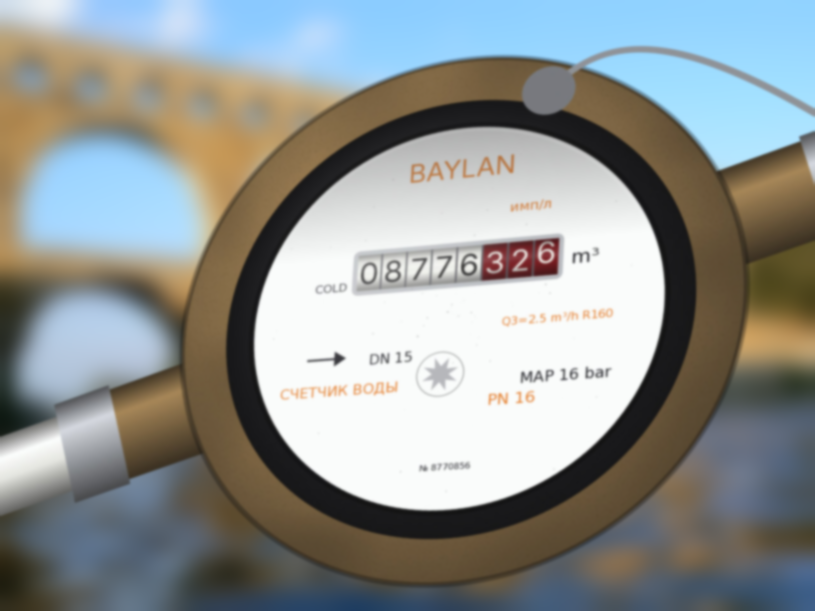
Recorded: 8776.326; m³
